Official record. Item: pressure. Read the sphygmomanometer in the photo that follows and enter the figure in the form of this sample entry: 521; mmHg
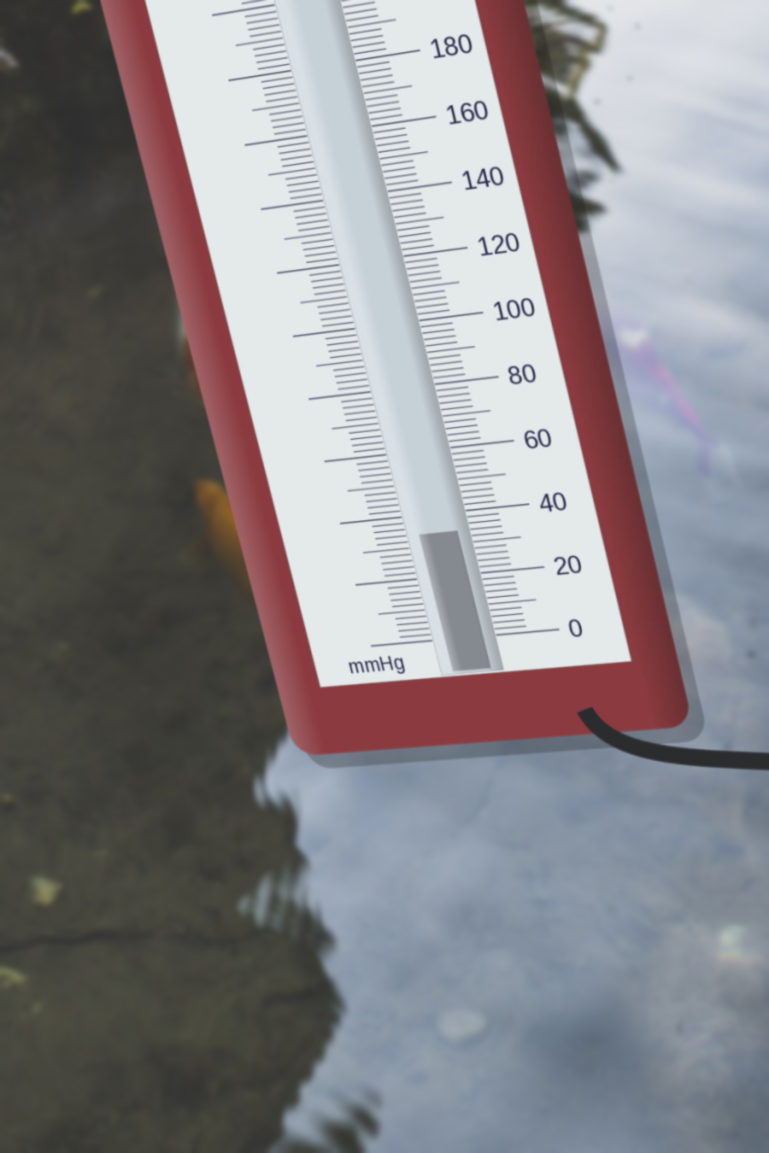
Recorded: 34; mmHg
